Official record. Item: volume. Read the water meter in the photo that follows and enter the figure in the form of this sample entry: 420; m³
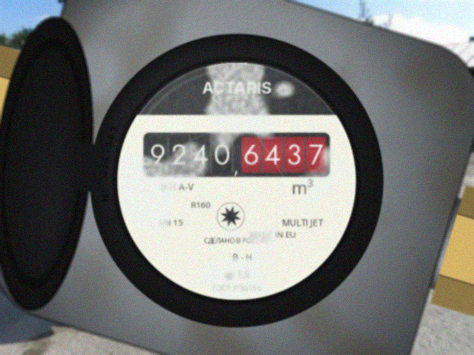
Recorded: 9240.6437; m³
